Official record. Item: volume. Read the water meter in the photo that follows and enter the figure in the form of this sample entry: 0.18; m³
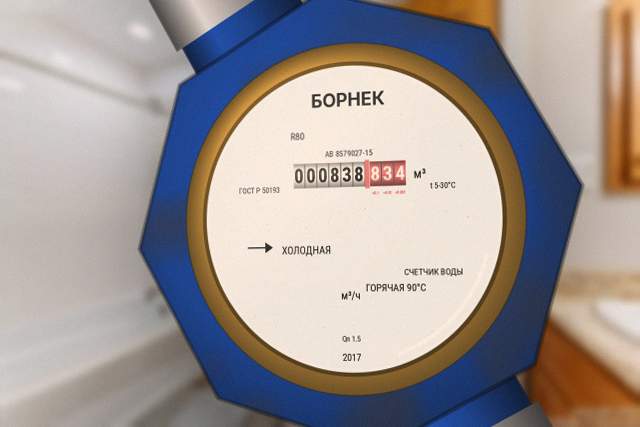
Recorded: 838.834; m³
